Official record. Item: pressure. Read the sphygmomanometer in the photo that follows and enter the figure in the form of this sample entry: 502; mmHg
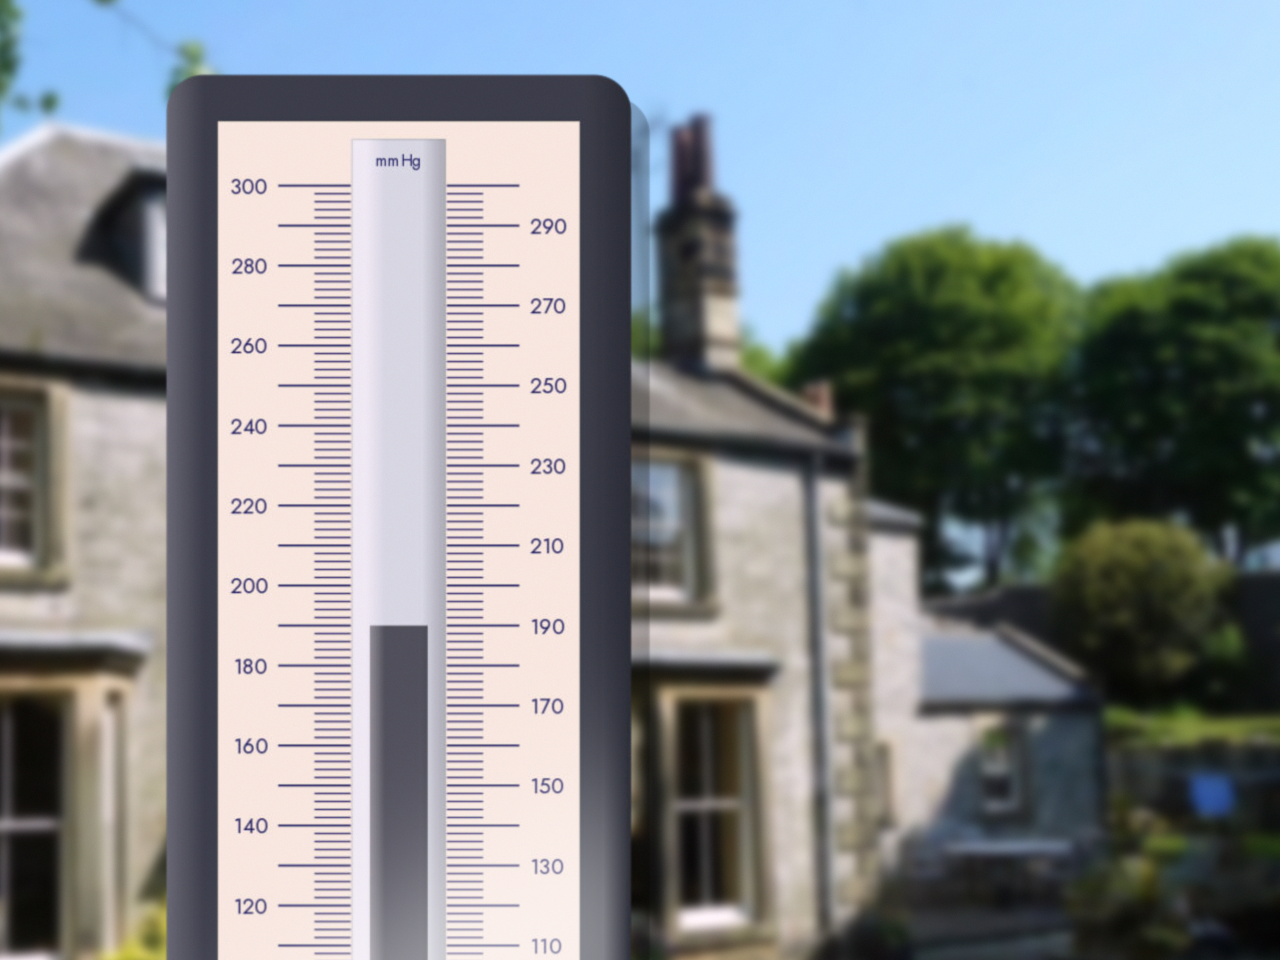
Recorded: 190; mmHg
